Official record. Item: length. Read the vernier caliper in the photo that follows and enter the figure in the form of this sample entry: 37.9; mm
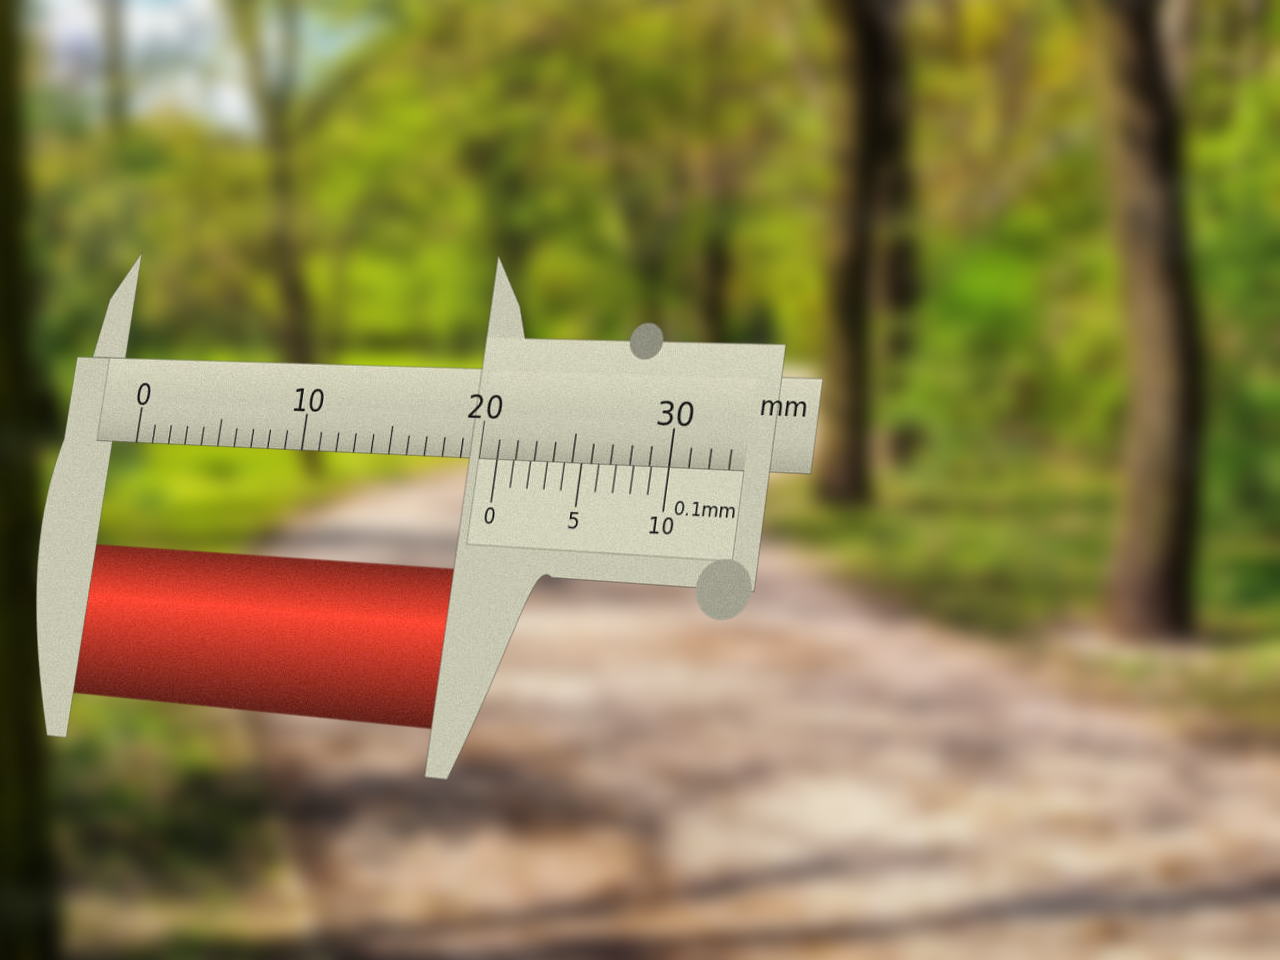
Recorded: 21.0; mm
